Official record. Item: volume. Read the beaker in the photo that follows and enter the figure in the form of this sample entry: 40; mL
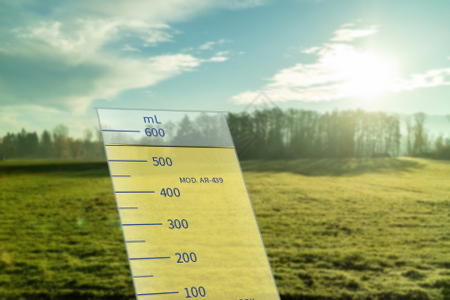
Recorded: 550; mL
